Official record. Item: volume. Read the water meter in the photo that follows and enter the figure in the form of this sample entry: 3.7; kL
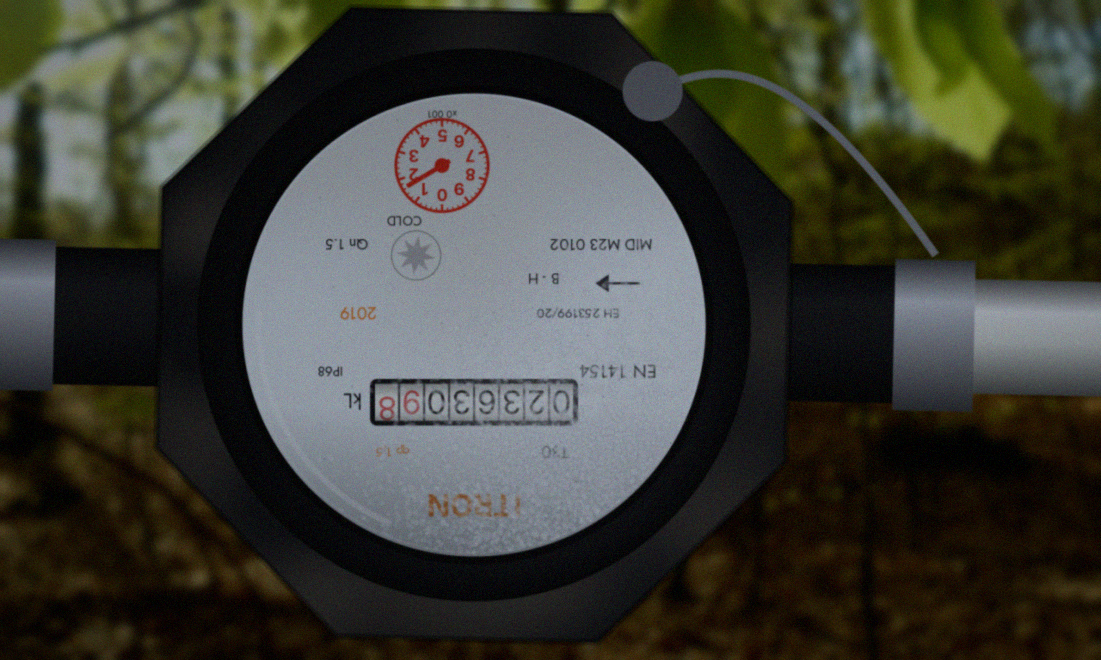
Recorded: 23630.981; kL
